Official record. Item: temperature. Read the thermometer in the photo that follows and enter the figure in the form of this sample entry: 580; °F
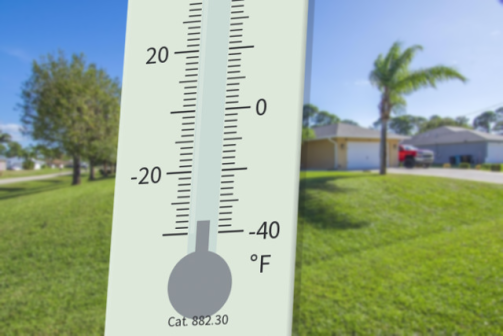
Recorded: -36; °F
